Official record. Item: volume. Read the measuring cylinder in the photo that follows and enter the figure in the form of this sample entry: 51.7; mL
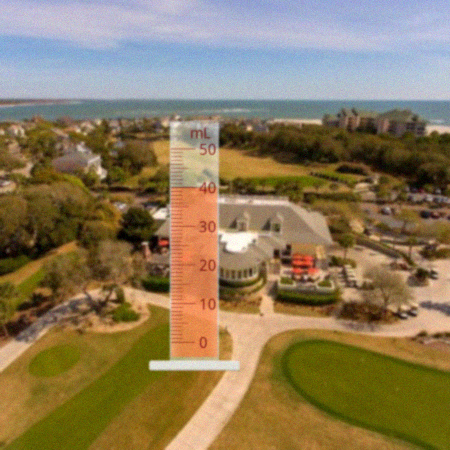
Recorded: 40; mL
